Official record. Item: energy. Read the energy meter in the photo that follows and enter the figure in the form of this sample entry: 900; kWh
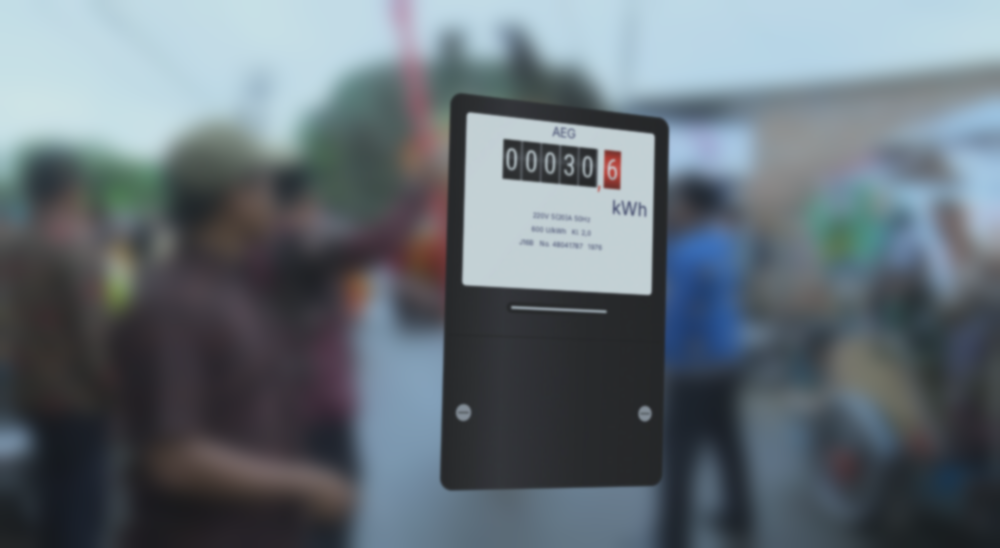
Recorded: 30.6; kWh
